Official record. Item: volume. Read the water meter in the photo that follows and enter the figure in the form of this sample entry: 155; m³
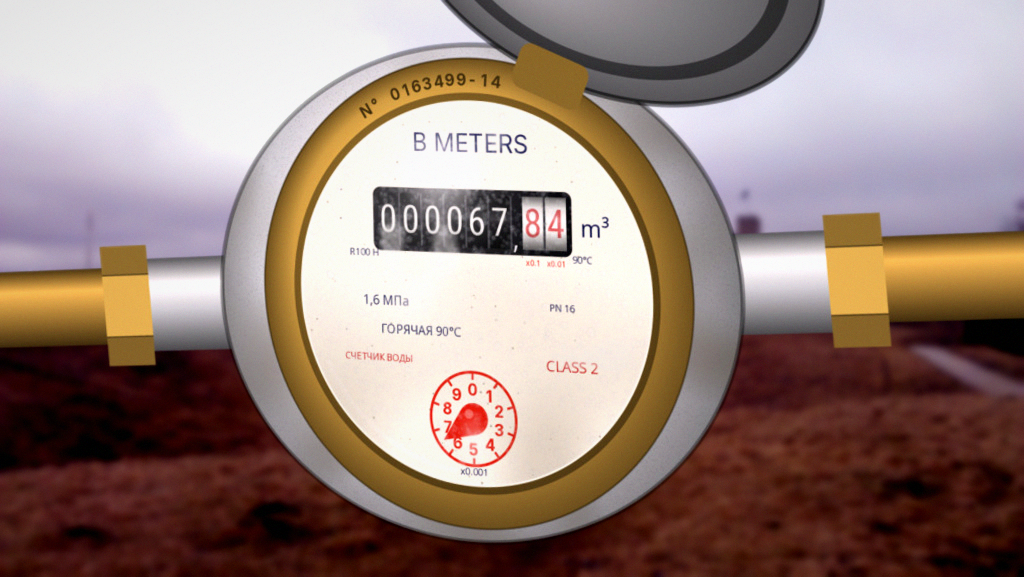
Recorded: 67.846; m³
